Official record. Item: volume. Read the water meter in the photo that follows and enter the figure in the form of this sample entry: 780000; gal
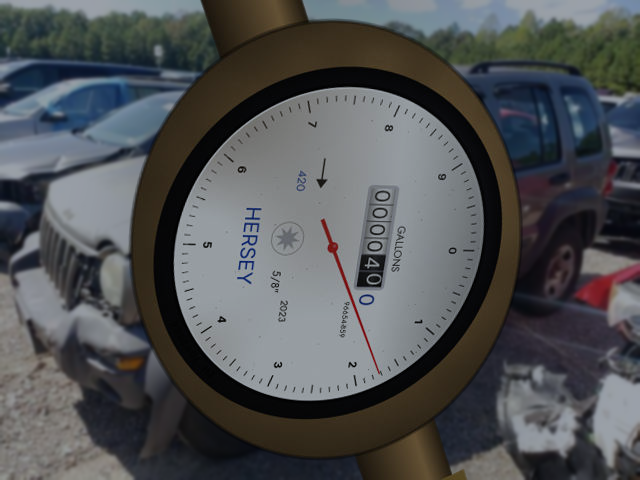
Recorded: 401.7; gal
